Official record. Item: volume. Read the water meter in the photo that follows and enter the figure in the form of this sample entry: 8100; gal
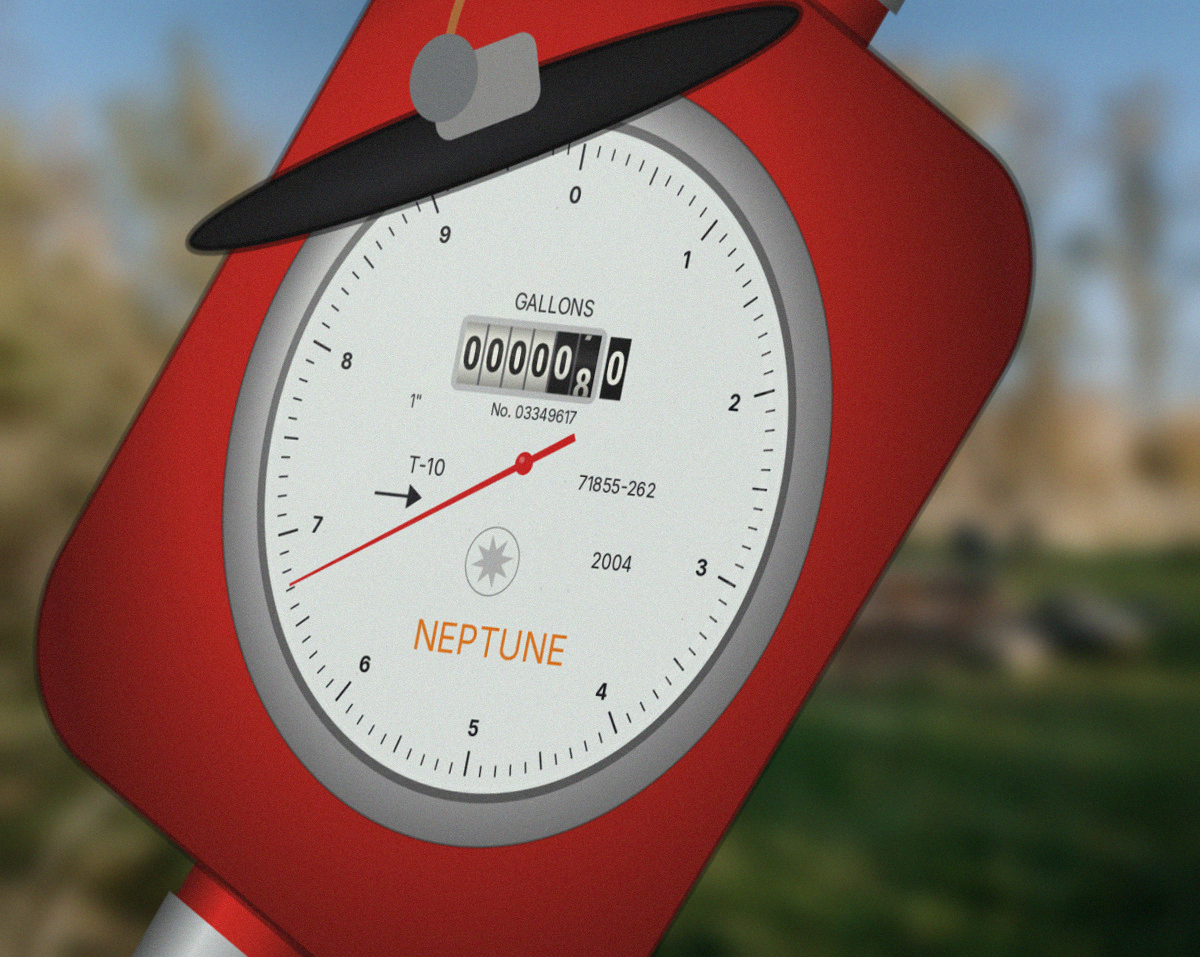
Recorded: 76.7; gal
